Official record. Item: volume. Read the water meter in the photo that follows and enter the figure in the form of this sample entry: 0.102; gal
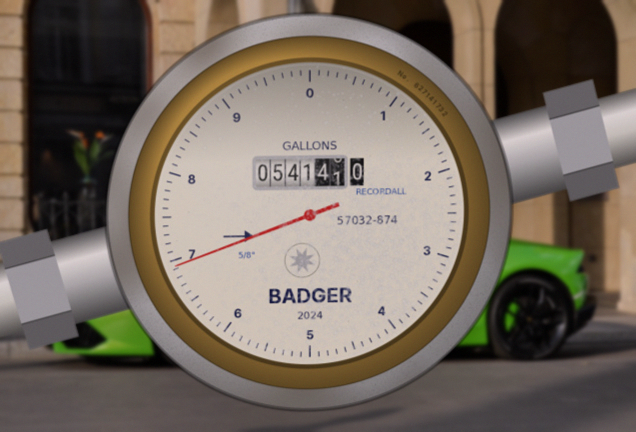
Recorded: 541406.9; gal
